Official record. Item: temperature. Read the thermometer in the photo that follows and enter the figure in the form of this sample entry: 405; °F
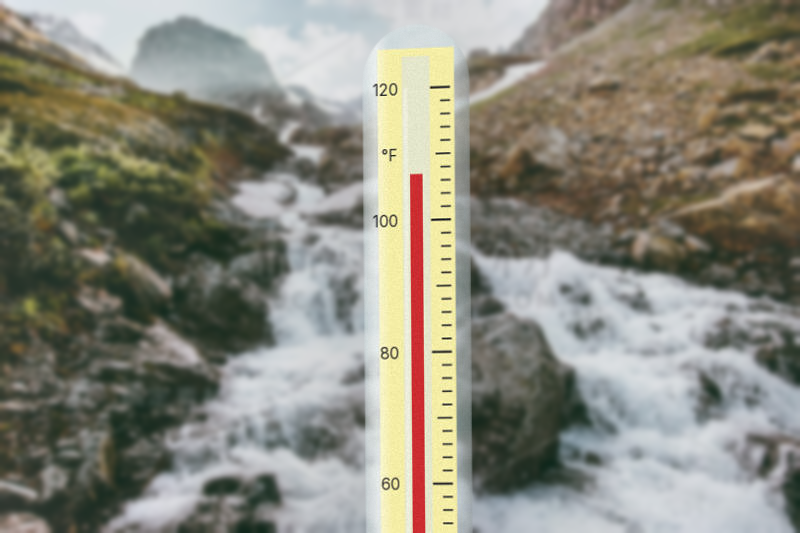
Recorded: 107; °F
